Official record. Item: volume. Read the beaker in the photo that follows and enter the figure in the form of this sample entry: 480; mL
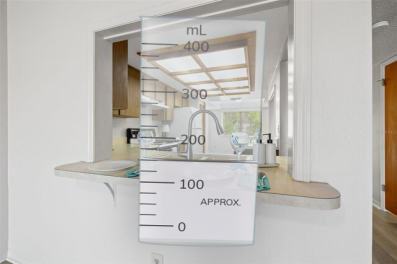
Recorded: 150; mL
